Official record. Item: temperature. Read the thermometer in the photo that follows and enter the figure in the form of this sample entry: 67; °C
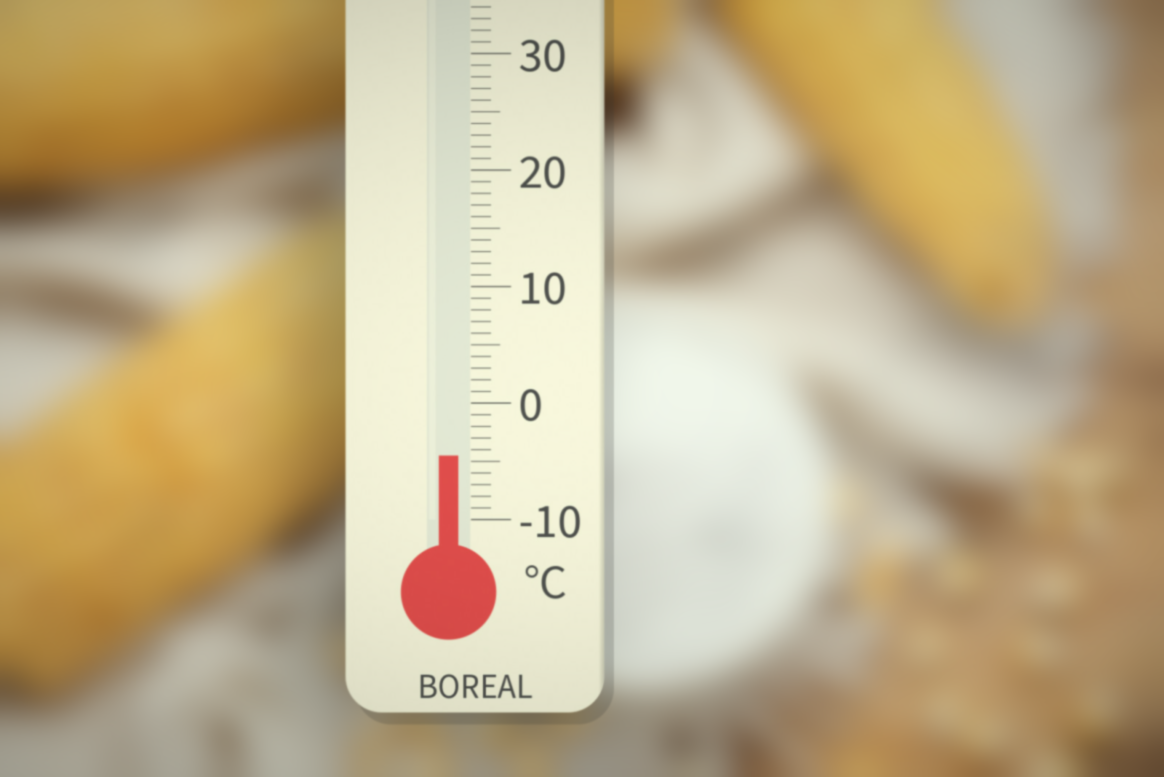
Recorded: -4.5; °C
